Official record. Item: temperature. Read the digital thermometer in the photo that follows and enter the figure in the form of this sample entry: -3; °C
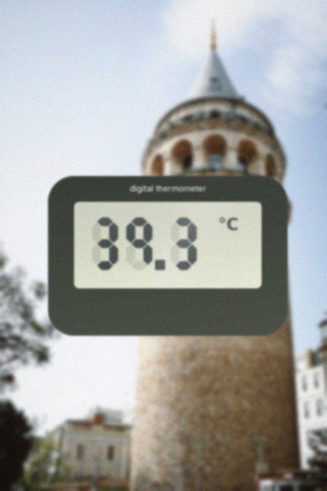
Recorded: 39.3; °C
